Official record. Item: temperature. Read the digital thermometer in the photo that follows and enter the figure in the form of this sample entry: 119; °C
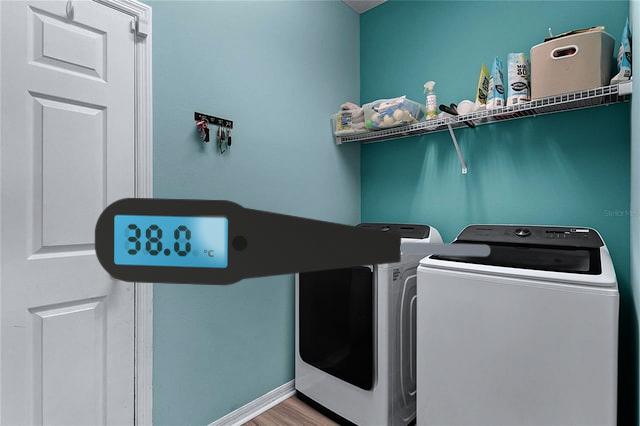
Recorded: 38.0; °C
